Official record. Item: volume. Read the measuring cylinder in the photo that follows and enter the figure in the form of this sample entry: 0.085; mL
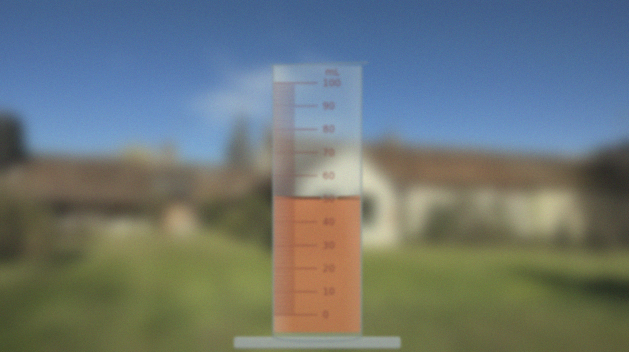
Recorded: 50; mL
